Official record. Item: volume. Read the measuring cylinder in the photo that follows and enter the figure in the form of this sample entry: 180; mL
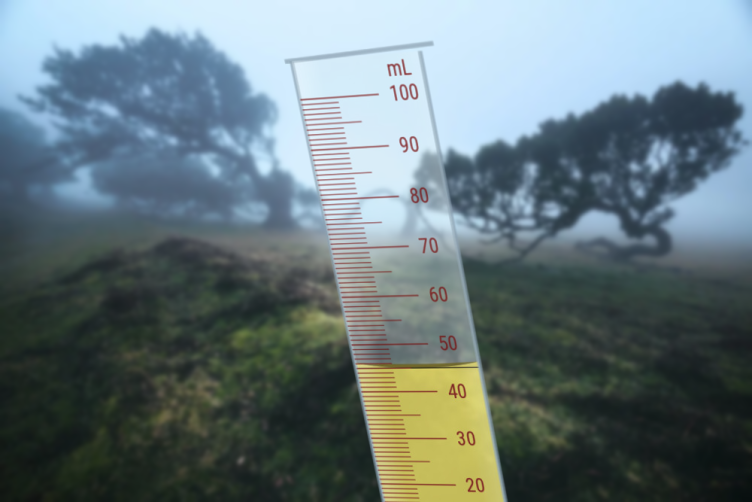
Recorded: 45; mL
